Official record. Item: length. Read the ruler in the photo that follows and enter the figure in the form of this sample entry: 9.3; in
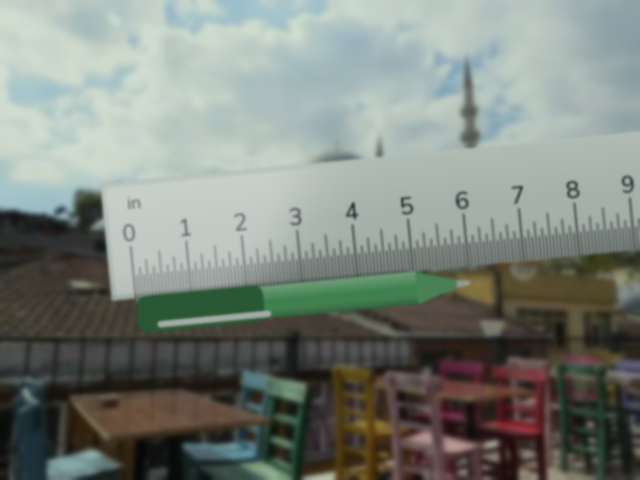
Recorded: 6; in
